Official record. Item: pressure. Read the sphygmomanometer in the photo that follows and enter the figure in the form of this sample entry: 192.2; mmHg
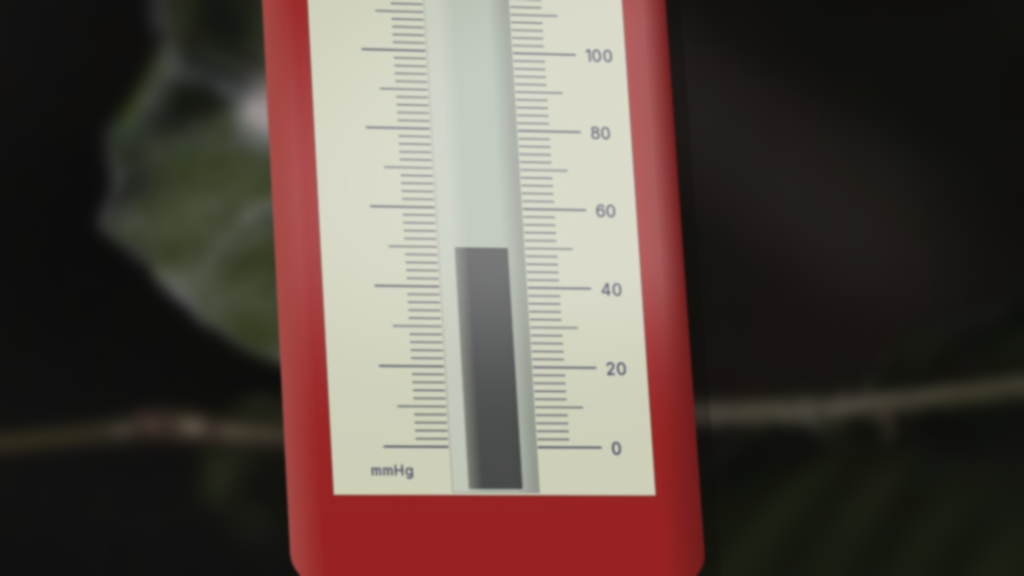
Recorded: 50; mmHg
